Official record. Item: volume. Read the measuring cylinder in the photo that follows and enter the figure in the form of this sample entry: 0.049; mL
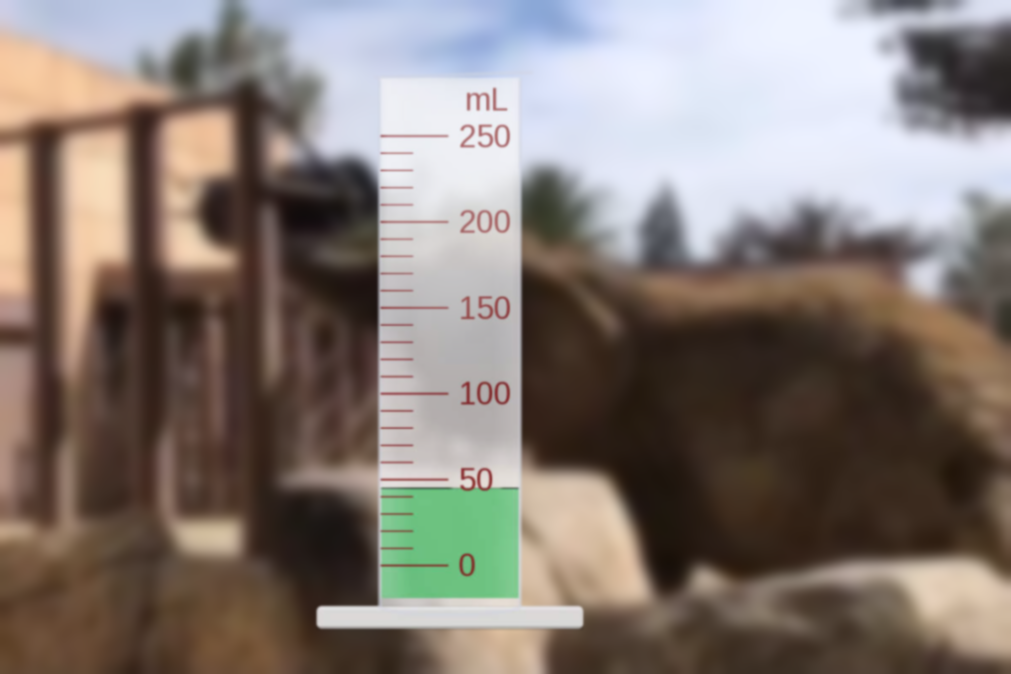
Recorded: 45; mL
